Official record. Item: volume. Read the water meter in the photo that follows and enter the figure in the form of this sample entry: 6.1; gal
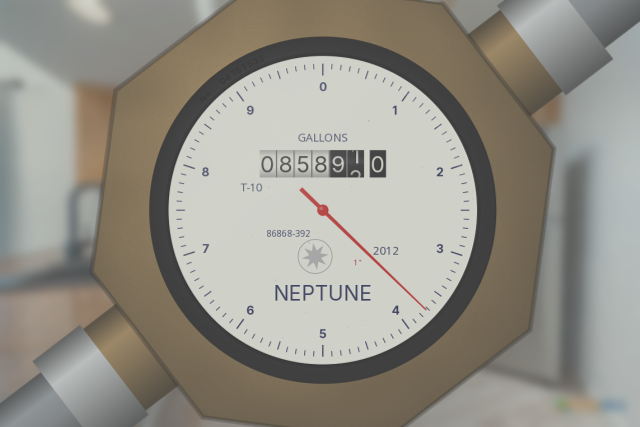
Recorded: 858913.7; gal
